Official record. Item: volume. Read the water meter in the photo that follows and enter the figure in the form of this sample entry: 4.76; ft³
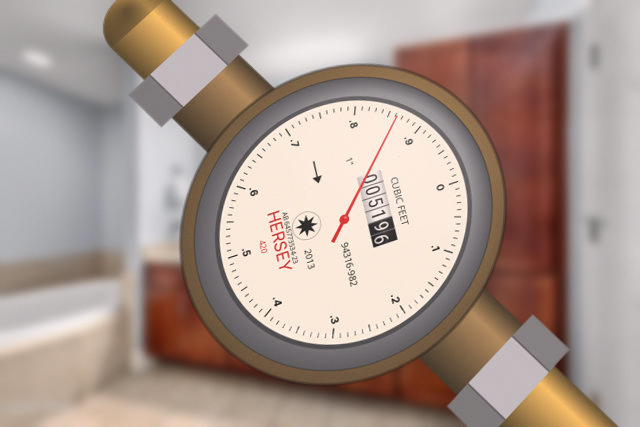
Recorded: 5195.86; ft³
